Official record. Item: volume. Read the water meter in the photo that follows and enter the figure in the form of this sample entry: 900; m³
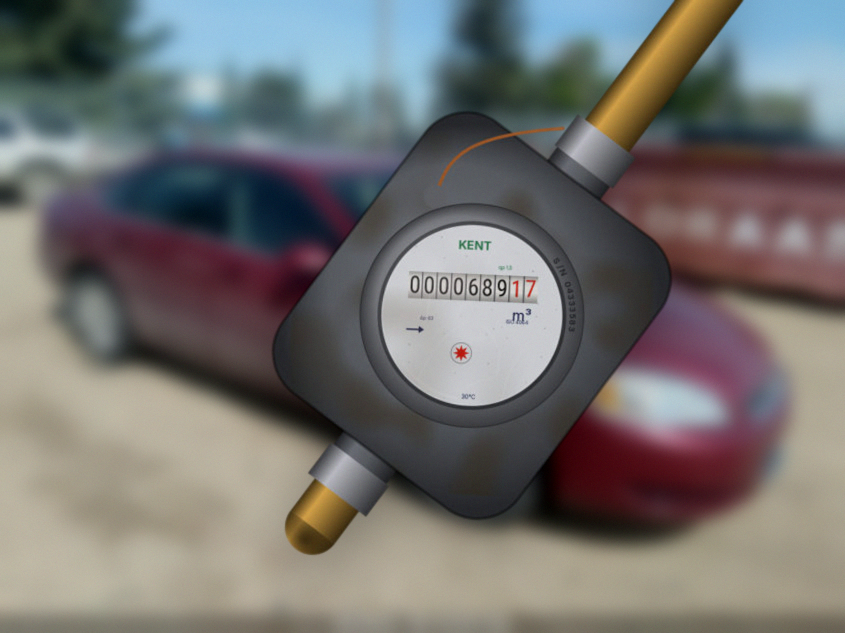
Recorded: 689.17; m³
